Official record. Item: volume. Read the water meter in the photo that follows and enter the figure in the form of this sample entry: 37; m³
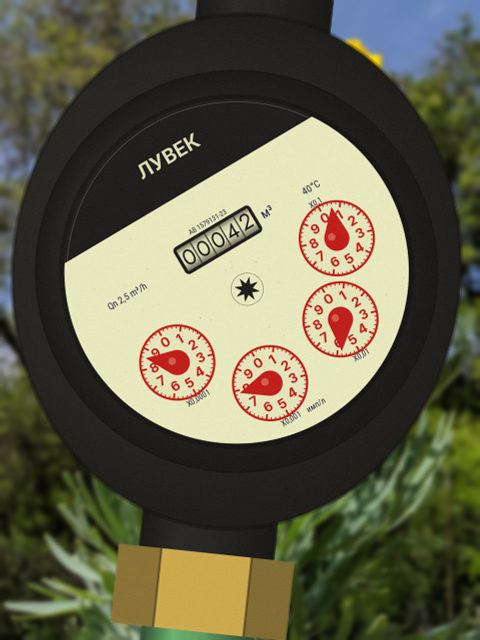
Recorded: 42.0578; m³
